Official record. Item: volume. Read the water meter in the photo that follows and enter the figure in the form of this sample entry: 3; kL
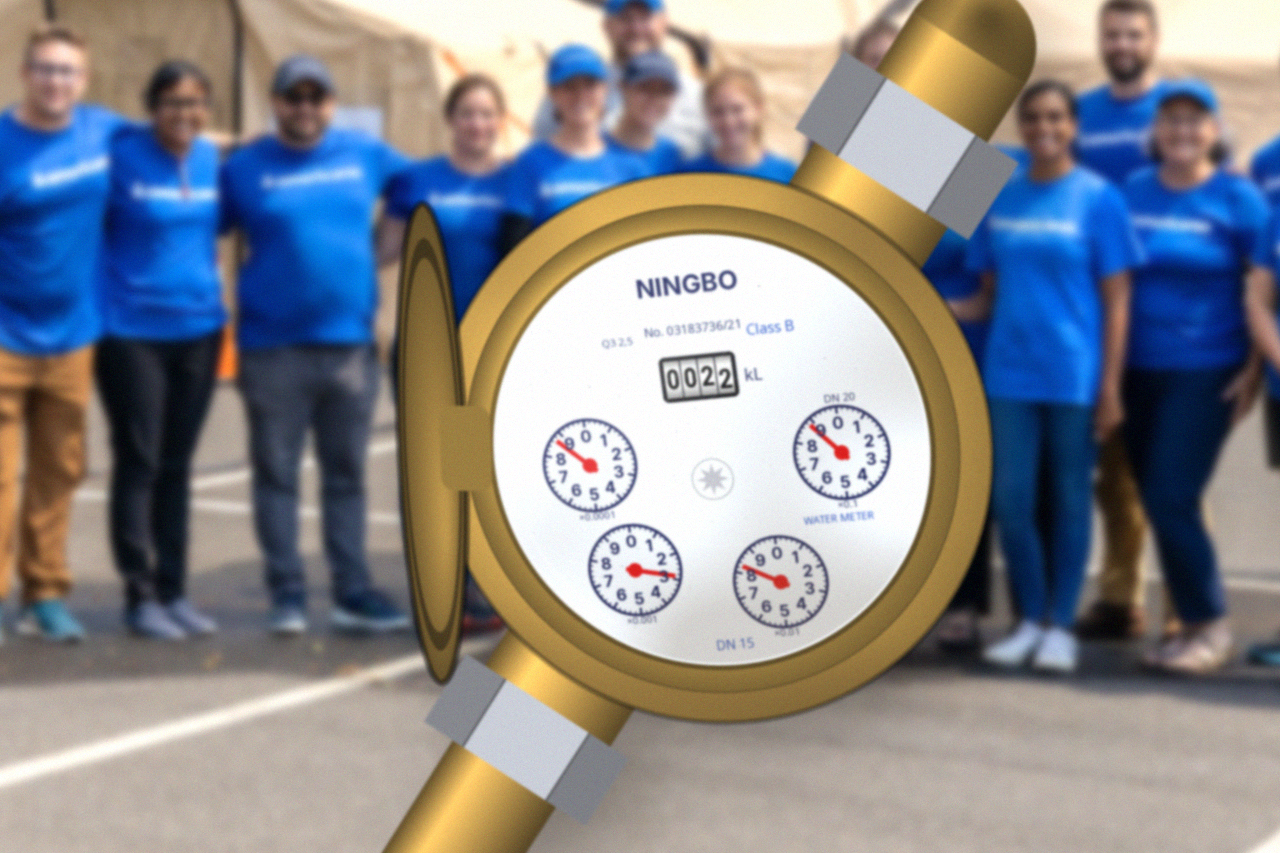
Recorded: 21.8828; kL
